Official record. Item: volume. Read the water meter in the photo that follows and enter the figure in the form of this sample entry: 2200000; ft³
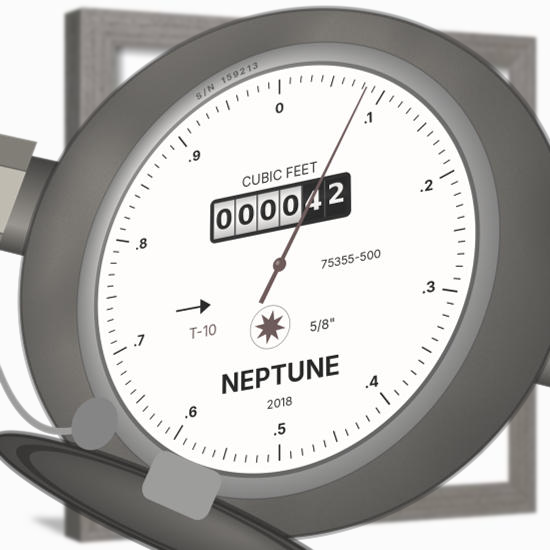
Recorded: 42.08; ft³
